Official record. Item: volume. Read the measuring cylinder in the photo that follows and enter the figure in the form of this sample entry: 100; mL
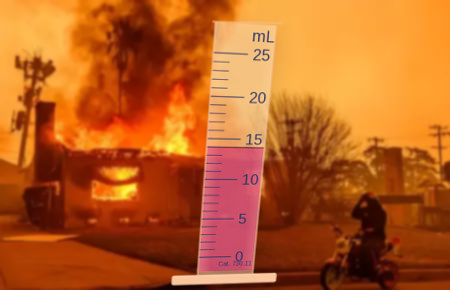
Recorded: 14; mL
